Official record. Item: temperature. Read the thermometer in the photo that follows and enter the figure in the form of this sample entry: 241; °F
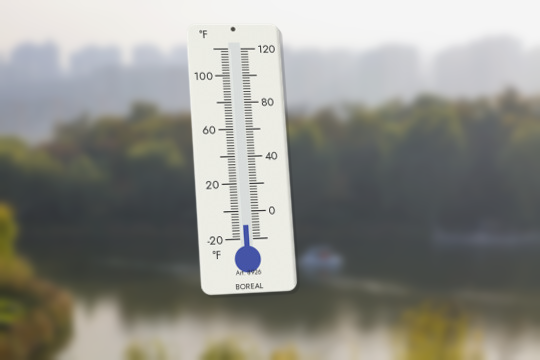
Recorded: -10; °F
